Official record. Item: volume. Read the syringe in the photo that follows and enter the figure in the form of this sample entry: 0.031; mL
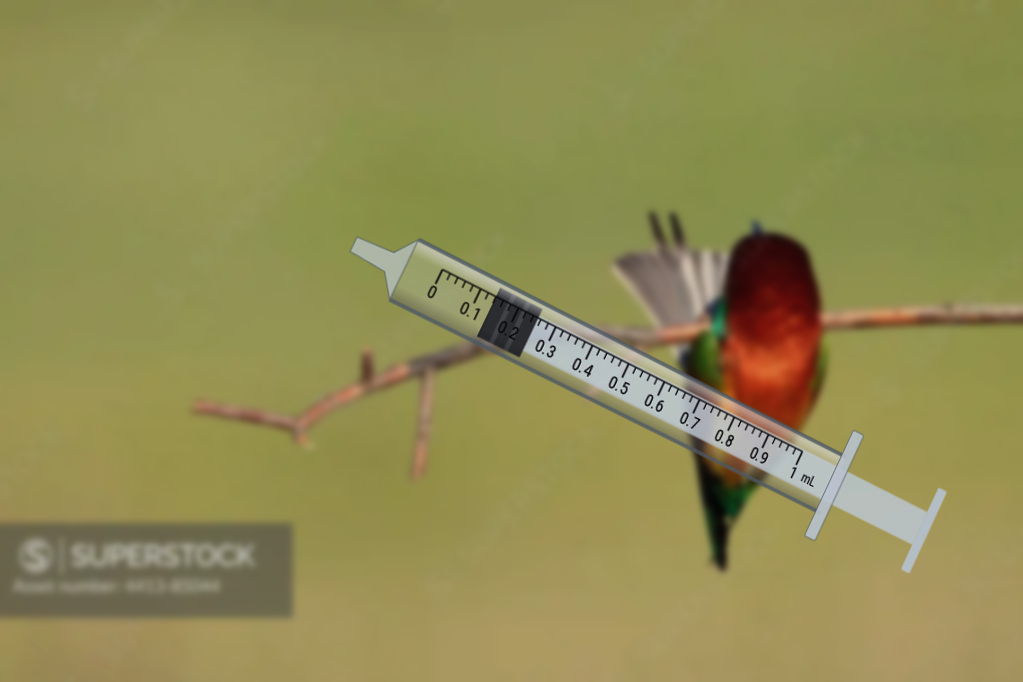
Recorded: 0.14; mL
